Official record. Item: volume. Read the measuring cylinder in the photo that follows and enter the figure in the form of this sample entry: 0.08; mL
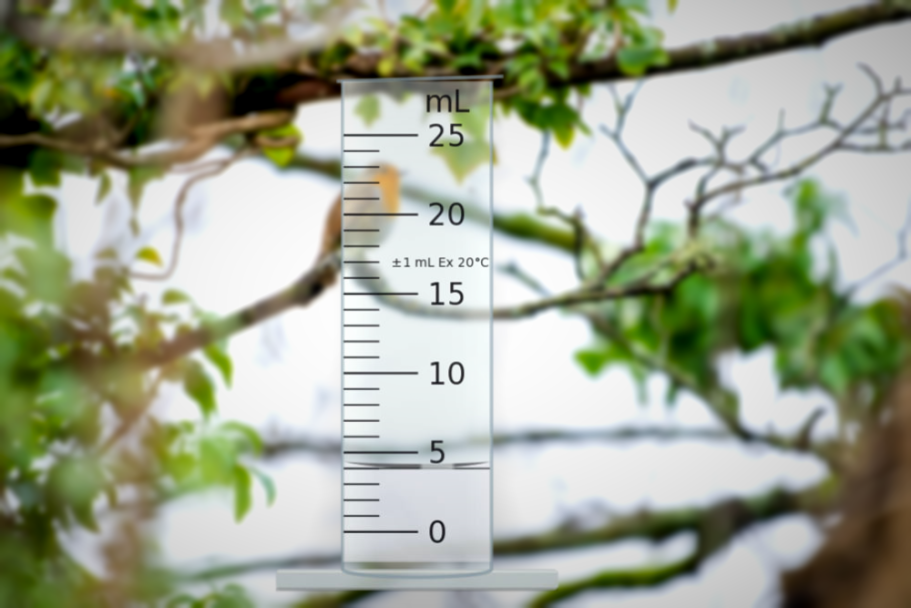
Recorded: 4; mL
